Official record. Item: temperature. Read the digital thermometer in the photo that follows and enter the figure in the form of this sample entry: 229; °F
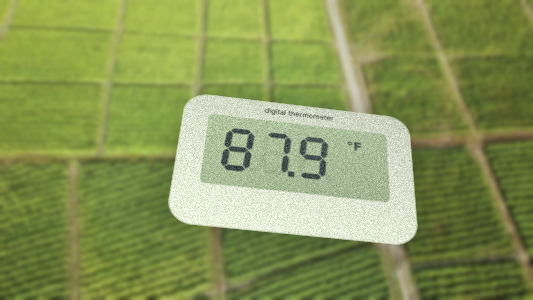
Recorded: 87.9; °F
